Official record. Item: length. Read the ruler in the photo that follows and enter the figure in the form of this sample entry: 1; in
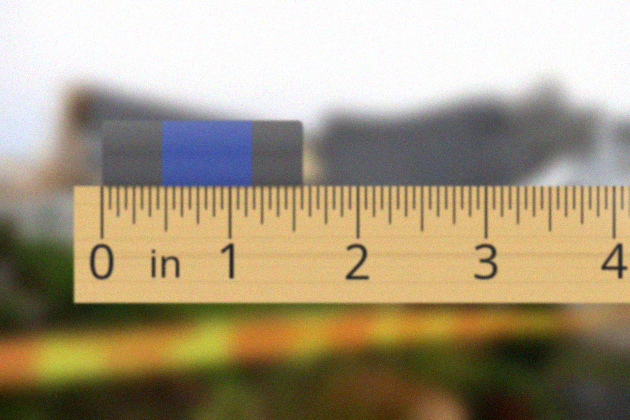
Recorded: 1.5625; in
